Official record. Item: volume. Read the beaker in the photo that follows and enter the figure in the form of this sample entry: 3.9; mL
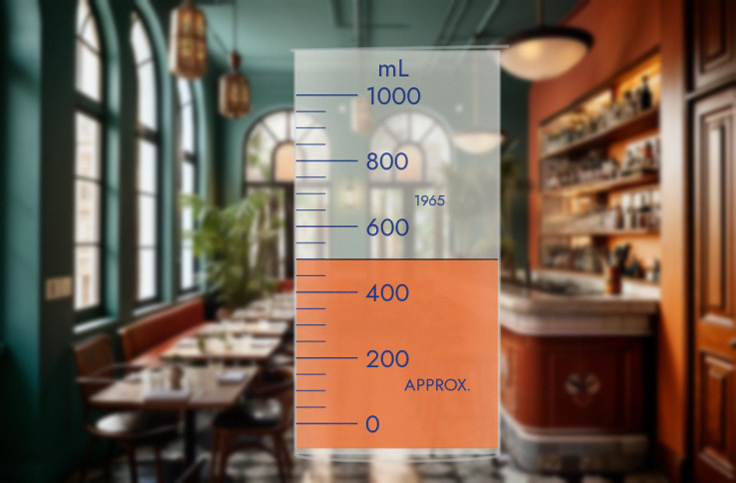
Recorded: 500; mL
